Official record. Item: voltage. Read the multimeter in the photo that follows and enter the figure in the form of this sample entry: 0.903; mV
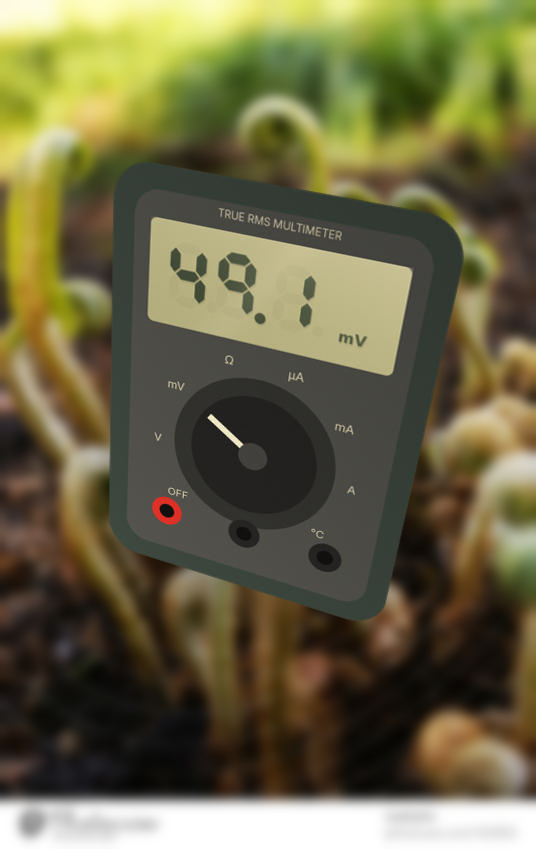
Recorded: 49.1; mV
